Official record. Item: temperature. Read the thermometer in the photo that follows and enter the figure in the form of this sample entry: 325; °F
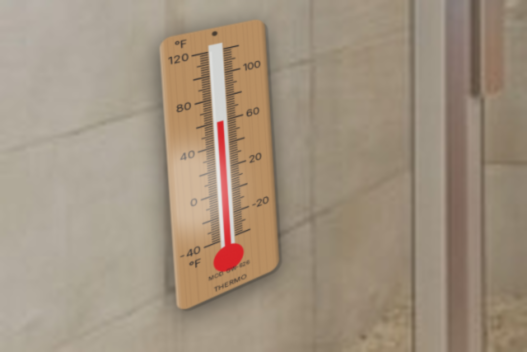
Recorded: 60; °F
